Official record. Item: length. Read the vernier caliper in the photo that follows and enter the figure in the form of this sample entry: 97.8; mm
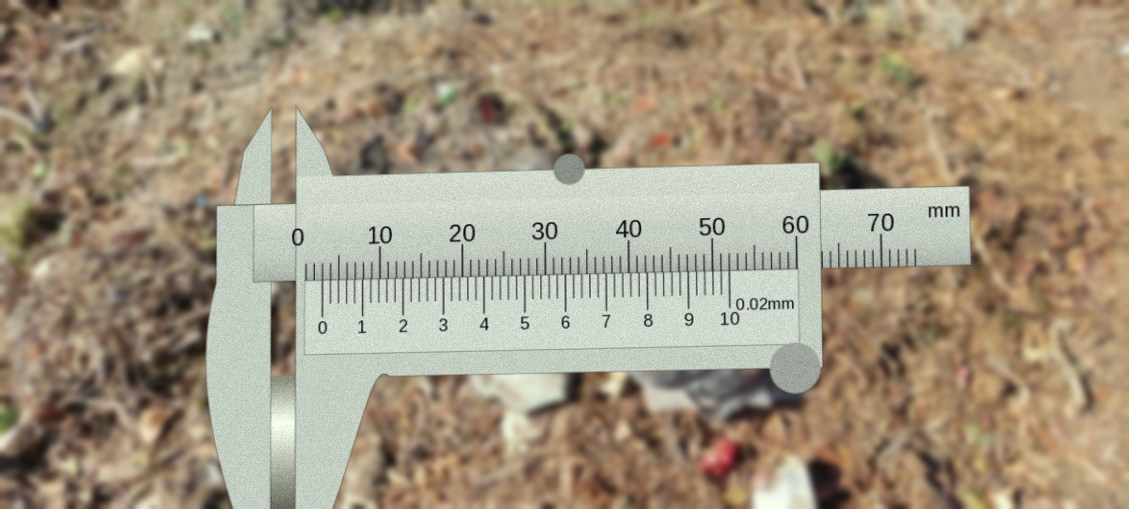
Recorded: 3.0; mm
